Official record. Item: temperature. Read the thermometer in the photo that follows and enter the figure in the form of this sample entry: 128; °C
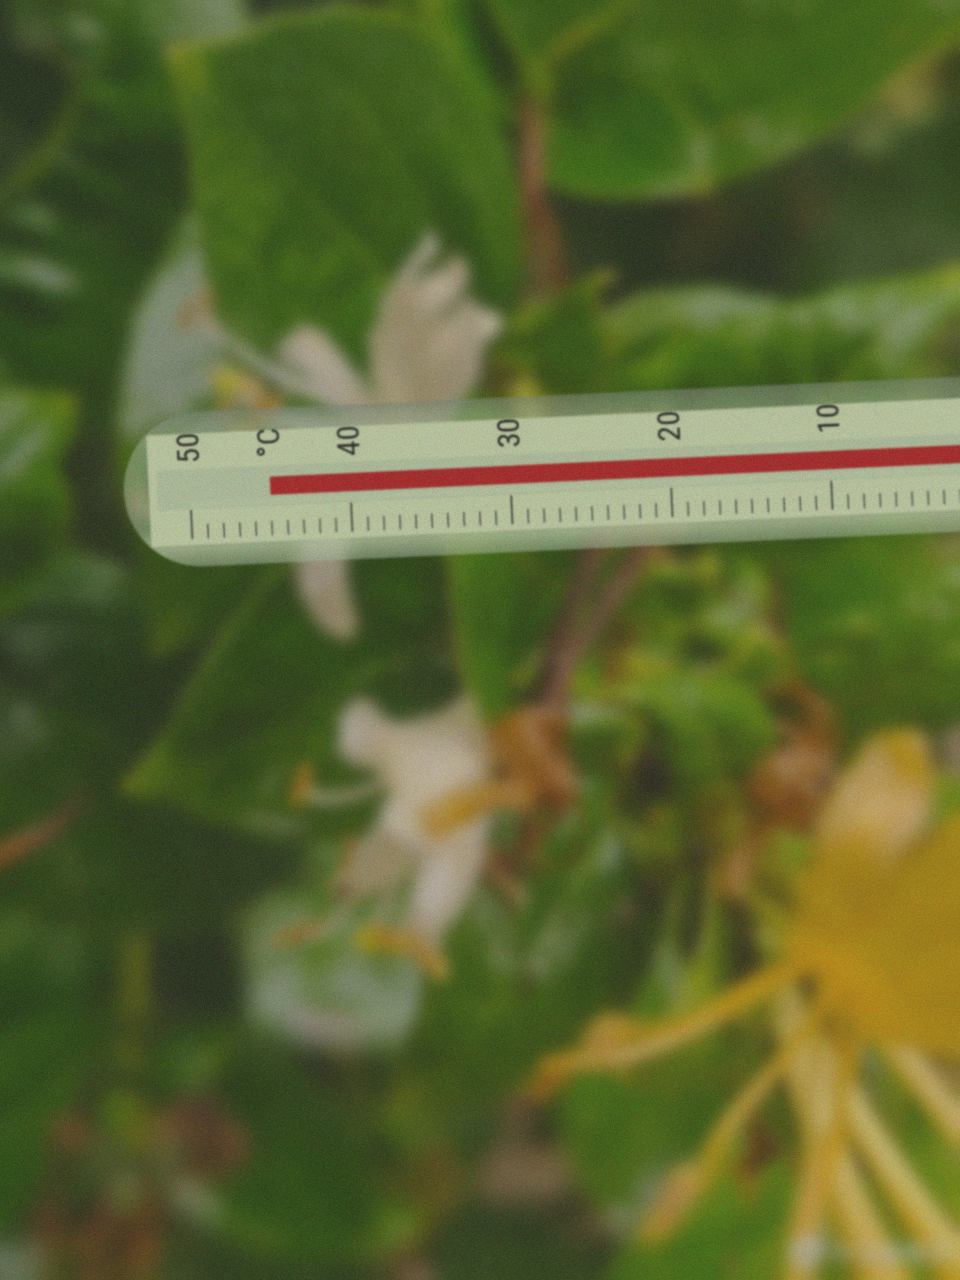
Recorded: 45; °C
